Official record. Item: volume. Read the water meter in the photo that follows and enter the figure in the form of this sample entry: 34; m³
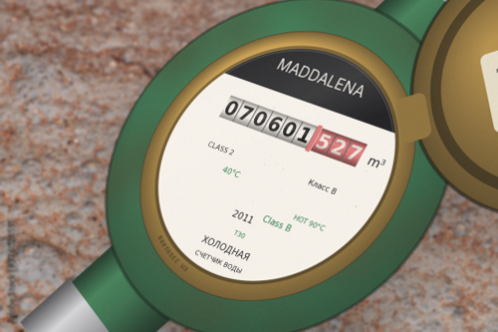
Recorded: 70601.527; m³
